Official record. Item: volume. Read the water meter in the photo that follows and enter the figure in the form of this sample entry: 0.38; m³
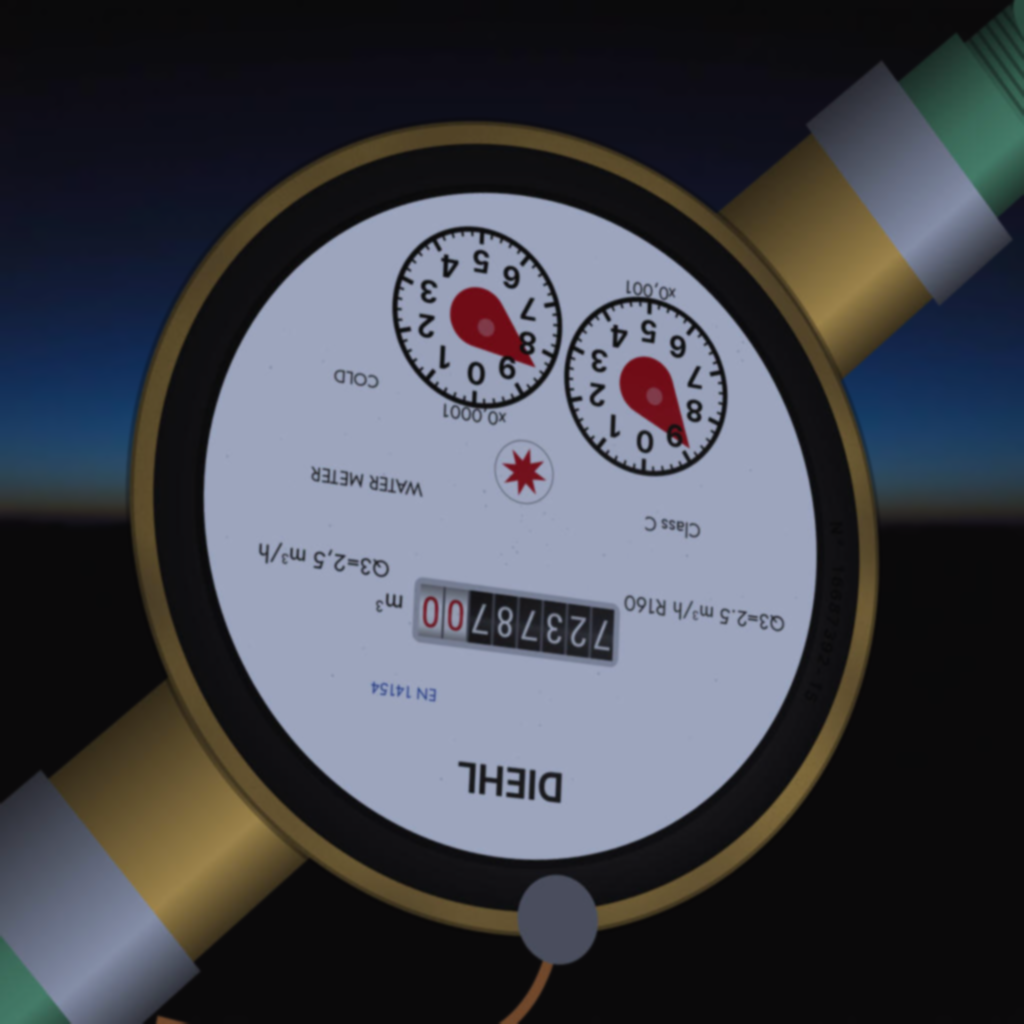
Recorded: 723787.0088; m³
